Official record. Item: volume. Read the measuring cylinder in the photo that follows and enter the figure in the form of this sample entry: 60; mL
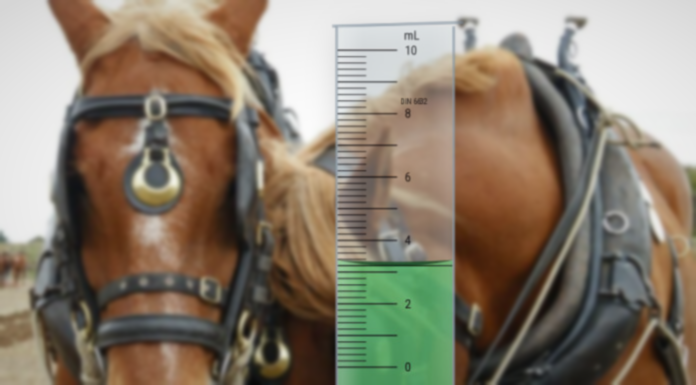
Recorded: 3.2; mL
